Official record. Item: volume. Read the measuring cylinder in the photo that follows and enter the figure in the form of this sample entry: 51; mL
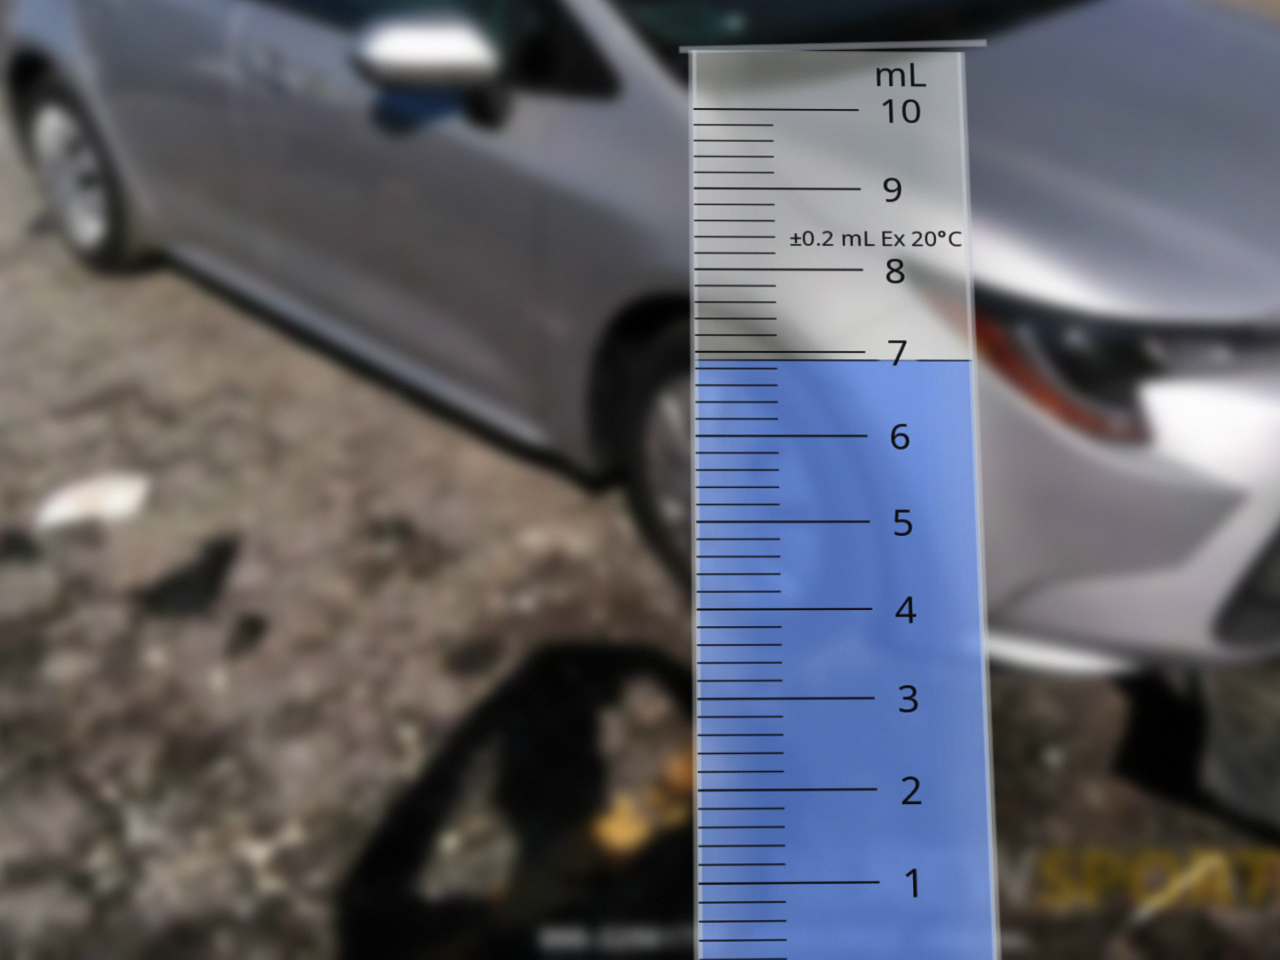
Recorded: 6.9; mL
